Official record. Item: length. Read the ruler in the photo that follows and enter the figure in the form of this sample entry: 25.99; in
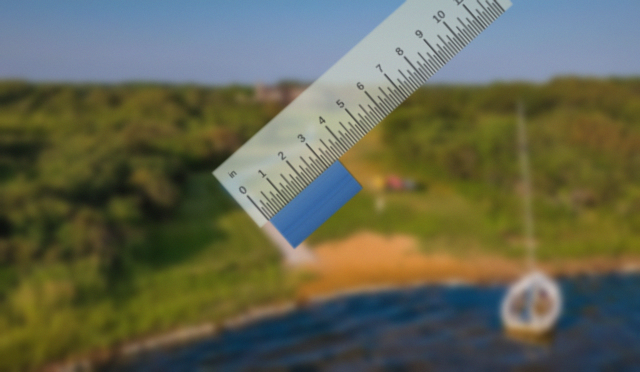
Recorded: 3.5; in
